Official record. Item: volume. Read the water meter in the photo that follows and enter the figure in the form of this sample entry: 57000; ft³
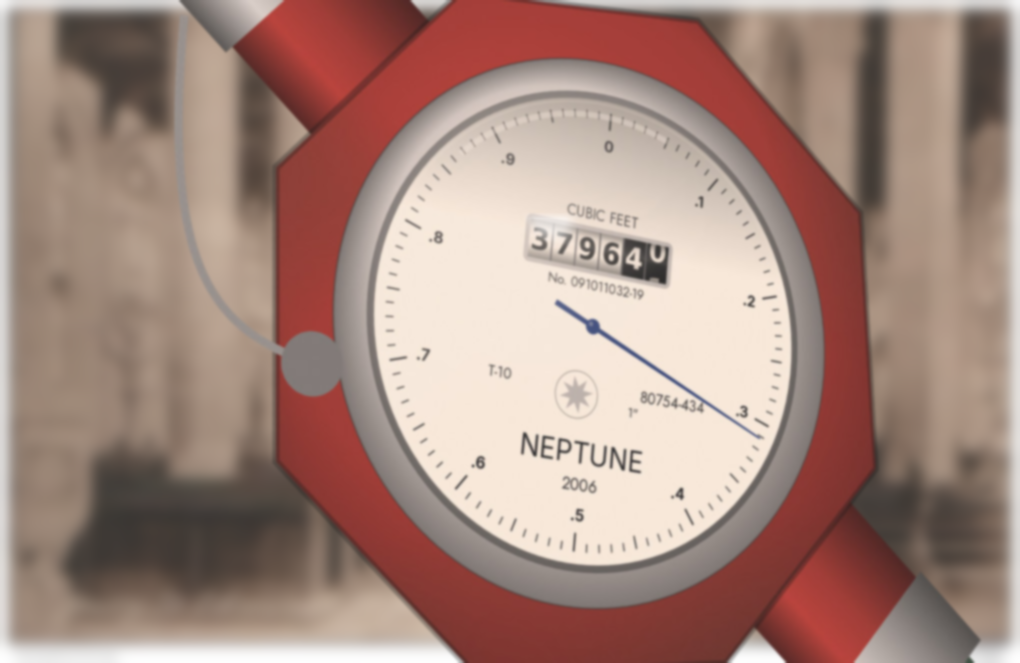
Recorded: 379640.31; ft³
